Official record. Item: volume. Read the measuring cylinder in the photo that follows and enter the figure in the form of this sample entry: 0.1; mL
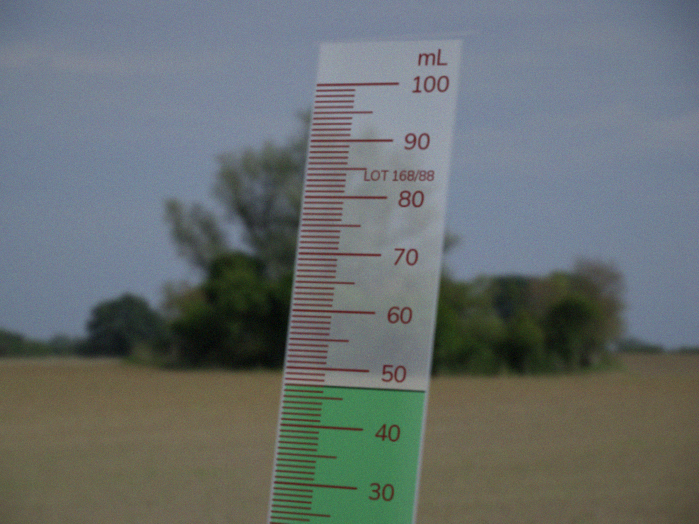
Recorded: 47; mL
